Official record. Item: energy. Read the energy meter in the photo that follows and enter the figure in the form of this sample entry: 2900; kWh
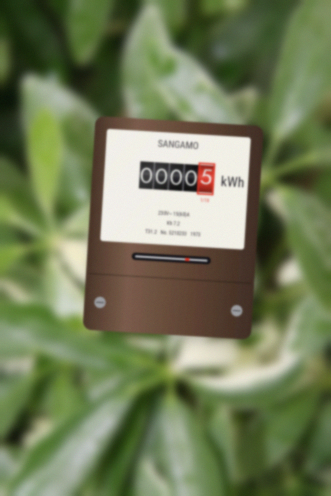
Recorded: 0.5; kWh
